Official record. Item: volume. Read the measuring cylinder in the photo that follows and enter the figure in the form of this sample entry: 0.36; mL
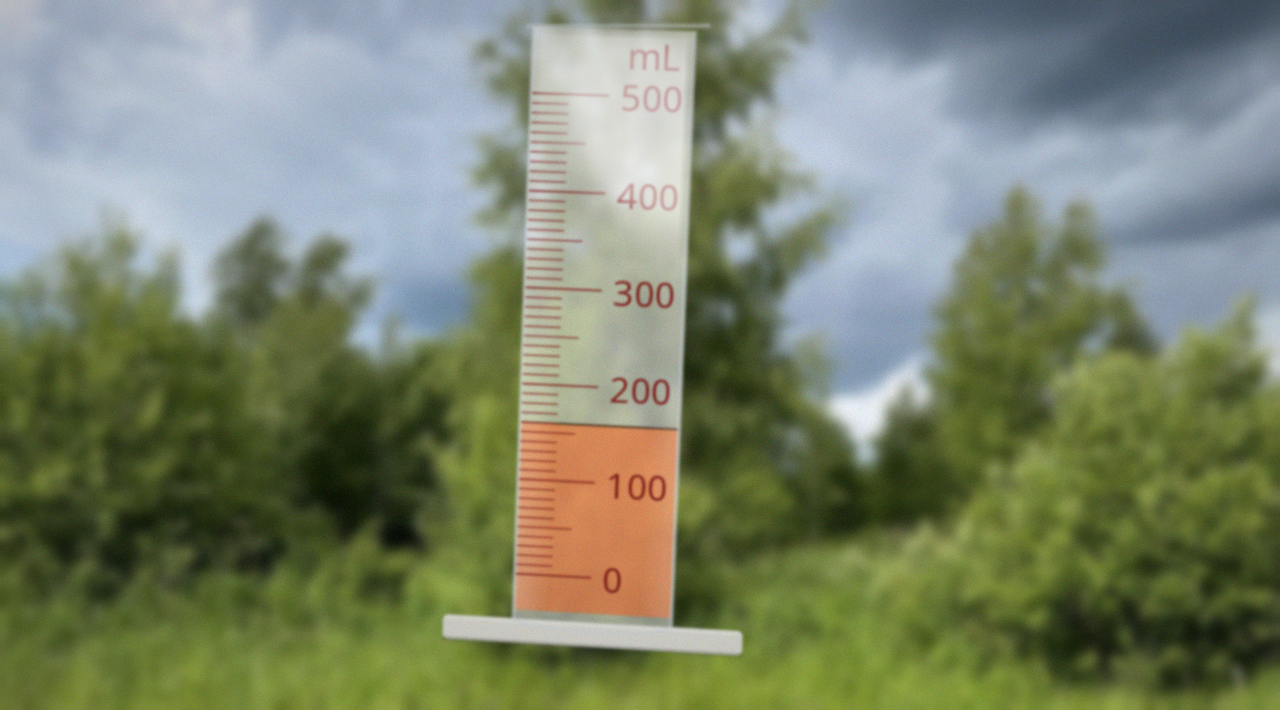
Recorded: 160; mL
